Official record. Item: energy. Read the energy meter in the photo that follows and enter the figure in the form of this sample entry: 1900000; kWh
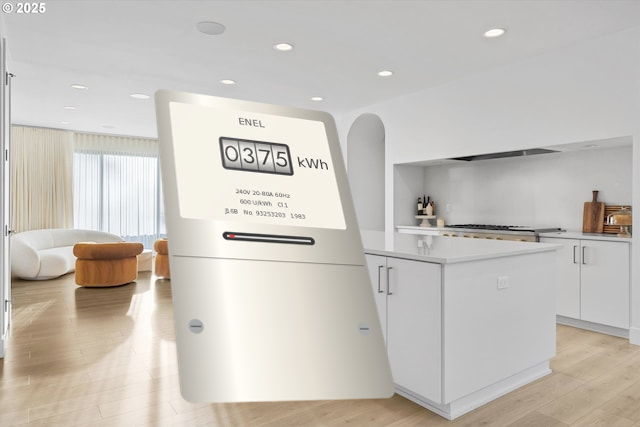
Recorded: 375; kWh
